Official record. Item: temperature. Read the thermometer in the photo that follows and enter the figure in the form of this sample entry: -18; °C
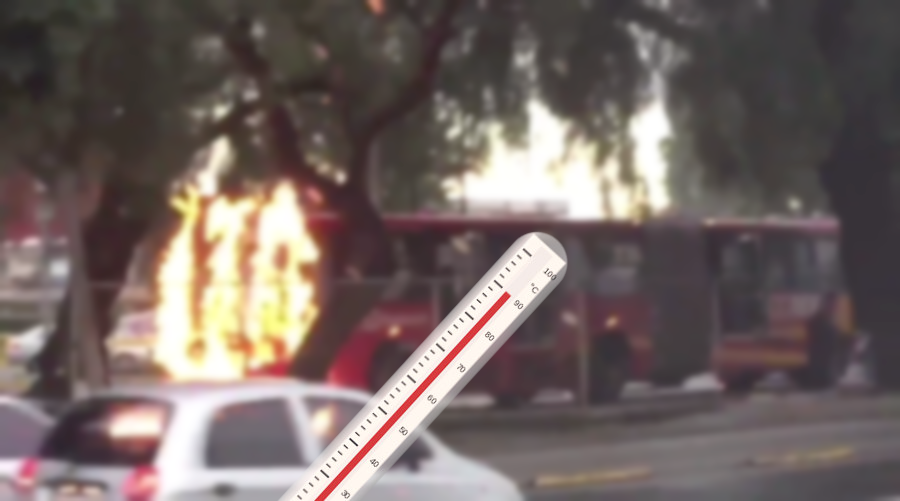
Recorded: 90; °C
